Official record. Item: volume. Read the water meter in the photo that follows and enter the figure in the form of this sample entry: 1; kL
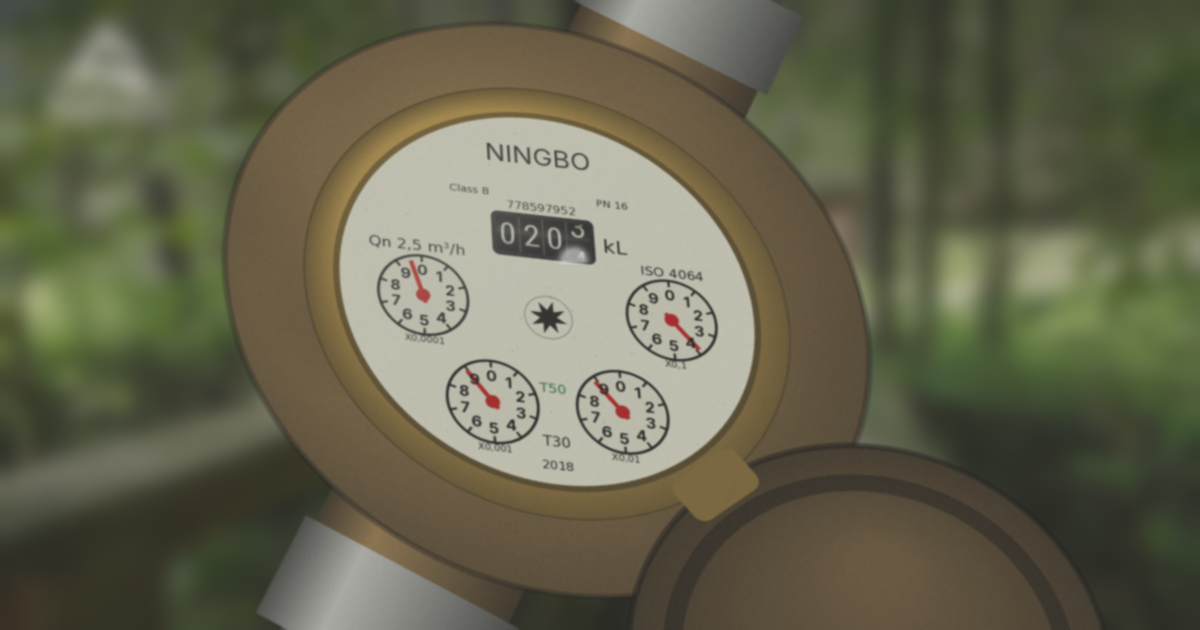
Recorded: 203.3889; kL
